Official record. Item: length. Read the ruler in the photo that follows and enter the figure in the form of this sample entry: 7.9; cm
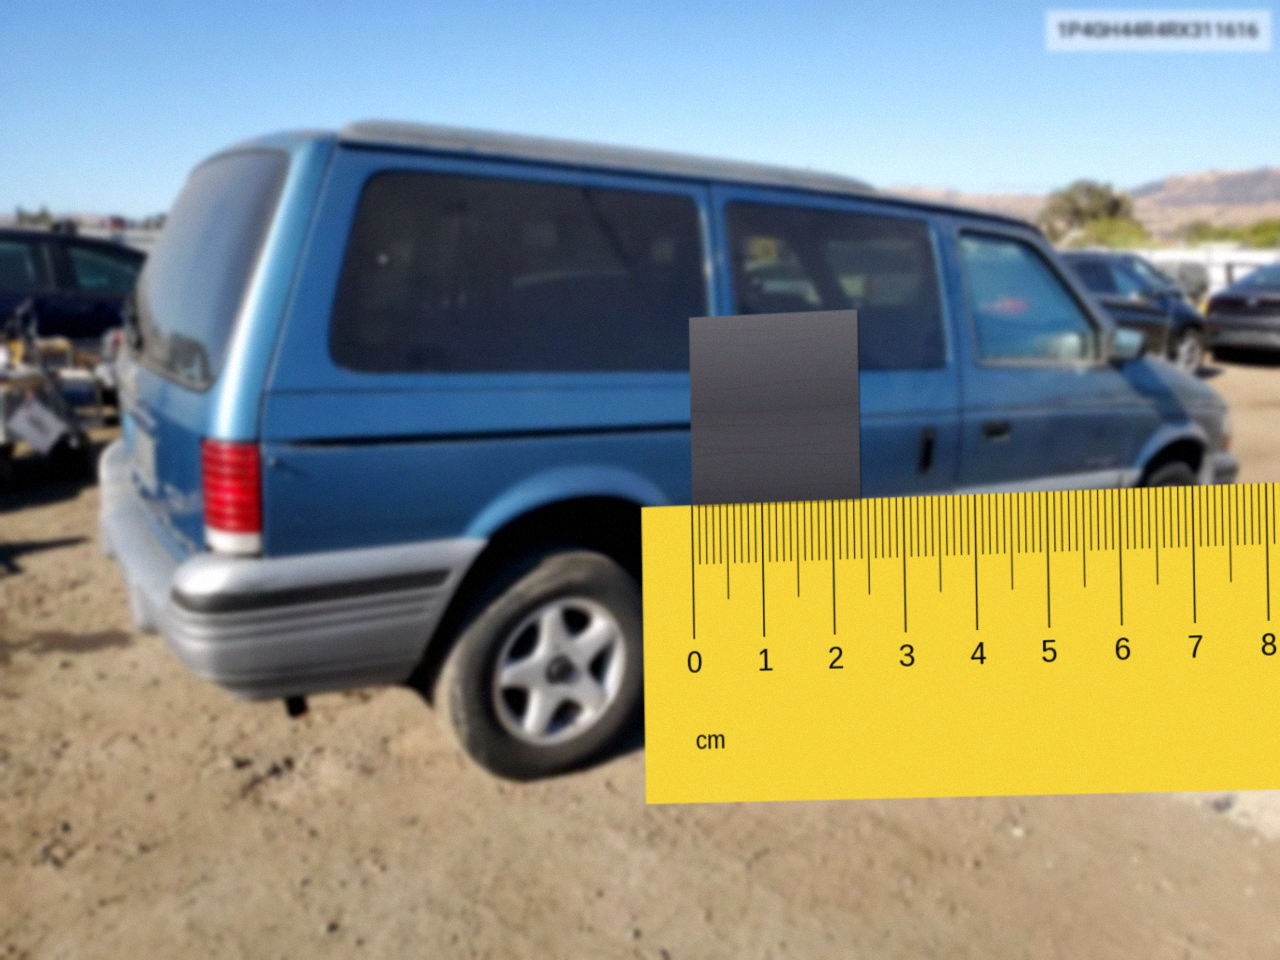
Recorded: 2.4; cm
